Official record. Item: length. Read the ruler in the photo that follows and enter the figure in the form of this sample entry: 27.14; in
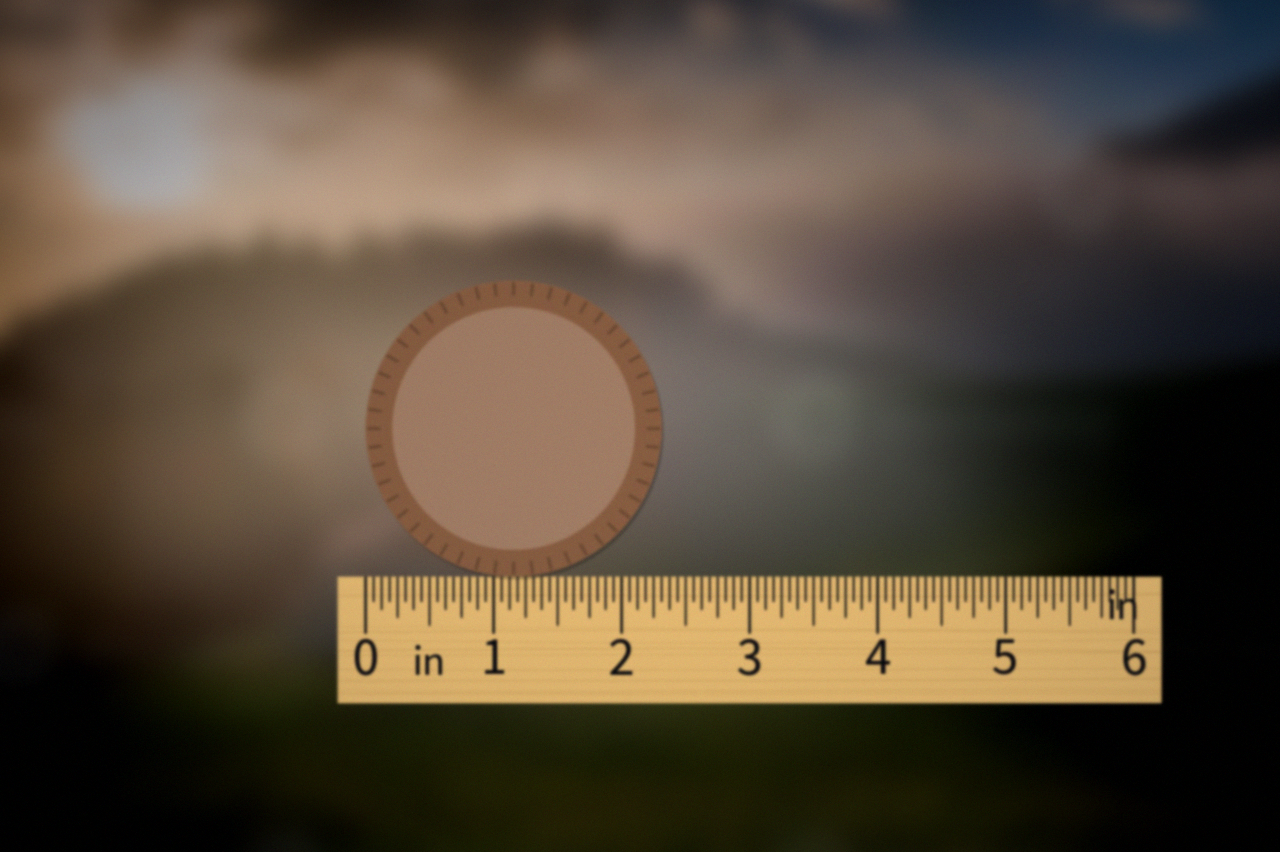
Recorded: 2.3125; in
